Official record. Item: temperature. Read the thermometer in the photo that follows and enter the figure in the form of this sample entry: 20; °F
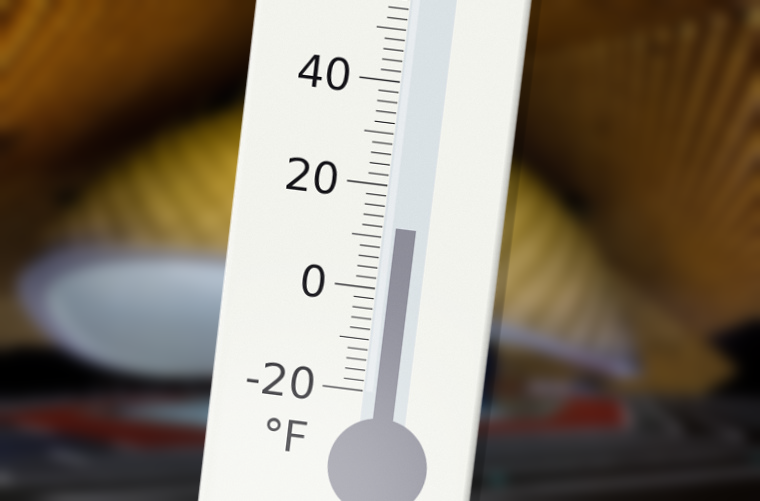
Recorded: 12; °F
